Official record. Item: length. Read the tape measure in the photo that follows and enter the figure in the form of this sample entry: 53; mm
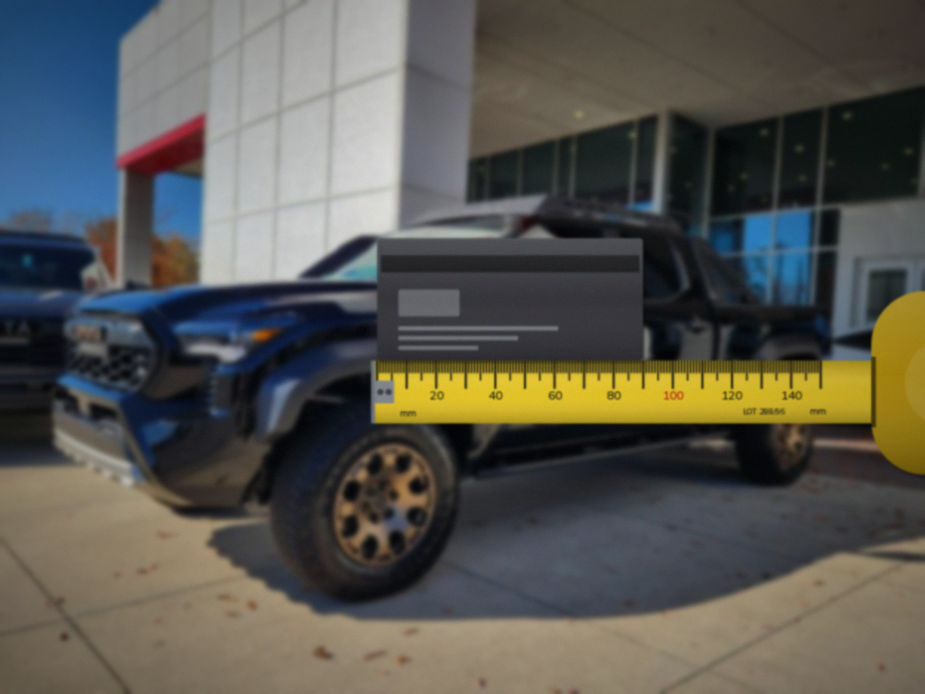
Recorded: 90; mm
